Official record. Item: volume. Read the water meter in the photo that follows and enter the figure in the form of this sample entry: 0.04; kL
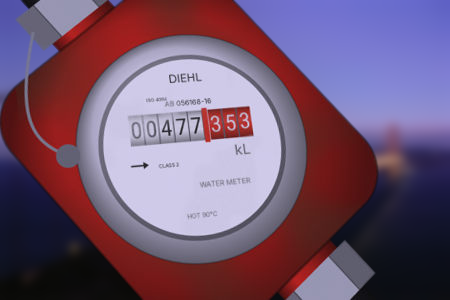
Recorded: 477.353; kL
